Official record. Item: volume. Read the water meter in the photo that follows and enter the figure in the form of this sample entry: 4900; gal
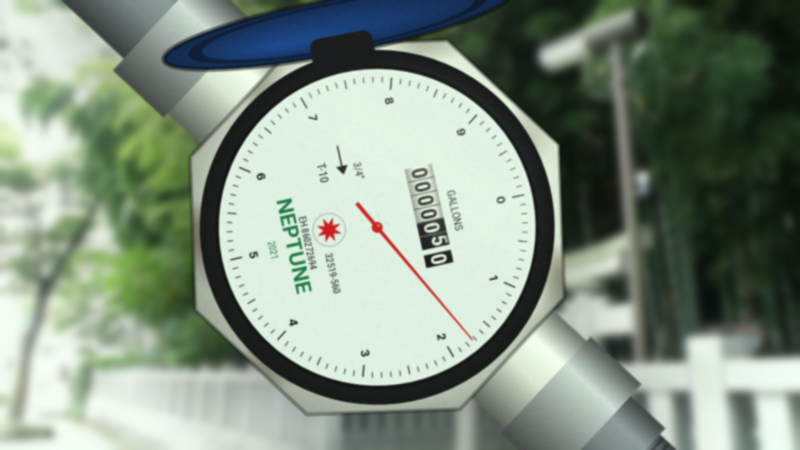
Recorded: 51.7; gal
